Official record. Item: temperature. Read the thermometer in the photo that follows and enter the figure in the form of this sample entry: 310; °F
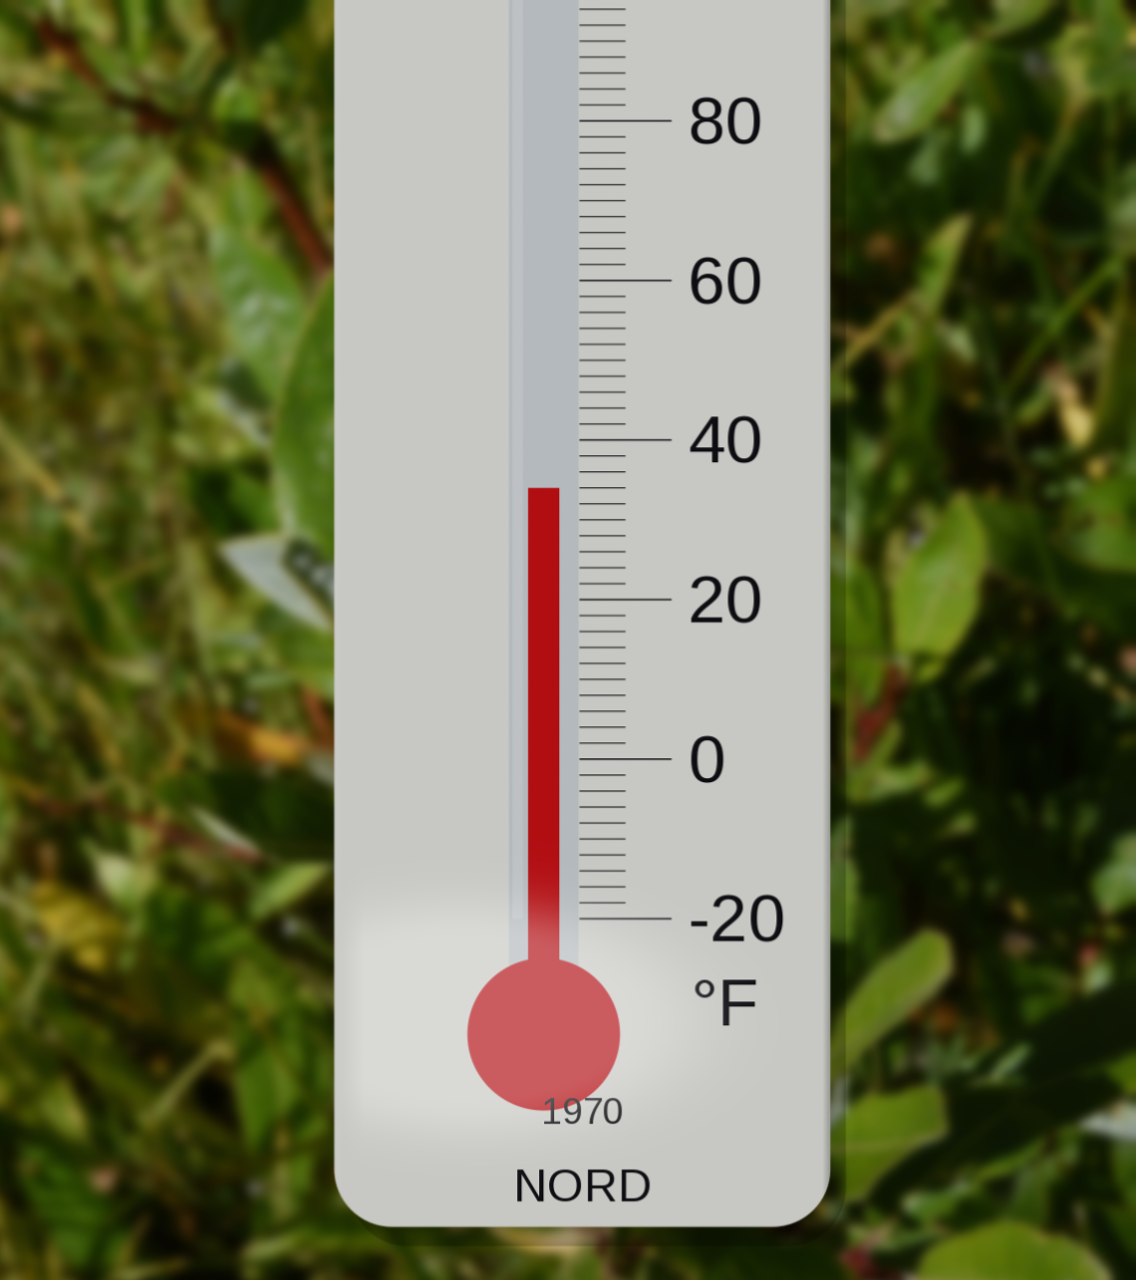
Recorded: 34; °F
